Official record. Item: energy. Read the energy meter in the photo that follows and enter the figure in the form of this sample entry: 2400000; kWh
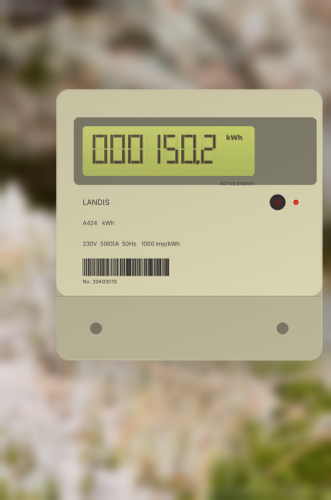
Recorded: 150.2; kWh
